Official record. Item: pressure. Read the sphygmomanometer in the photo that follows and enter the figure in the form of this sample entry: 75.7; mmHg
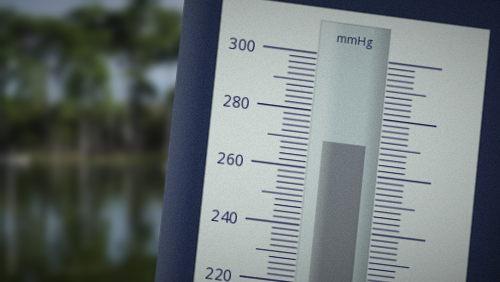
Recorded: 270; mmHg
